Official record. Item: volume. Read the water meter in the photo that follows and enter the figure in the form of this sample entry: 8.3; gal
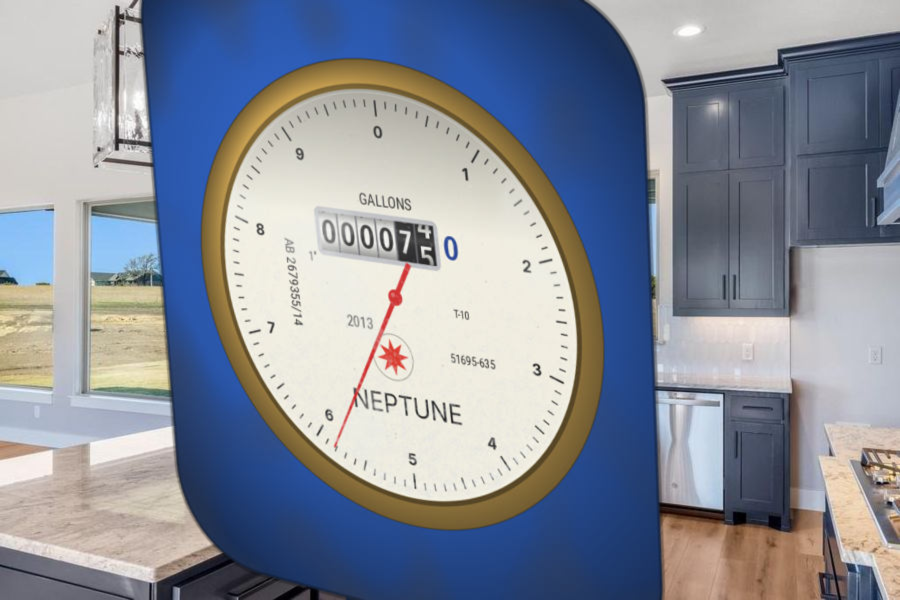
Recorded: 745.8; gal
